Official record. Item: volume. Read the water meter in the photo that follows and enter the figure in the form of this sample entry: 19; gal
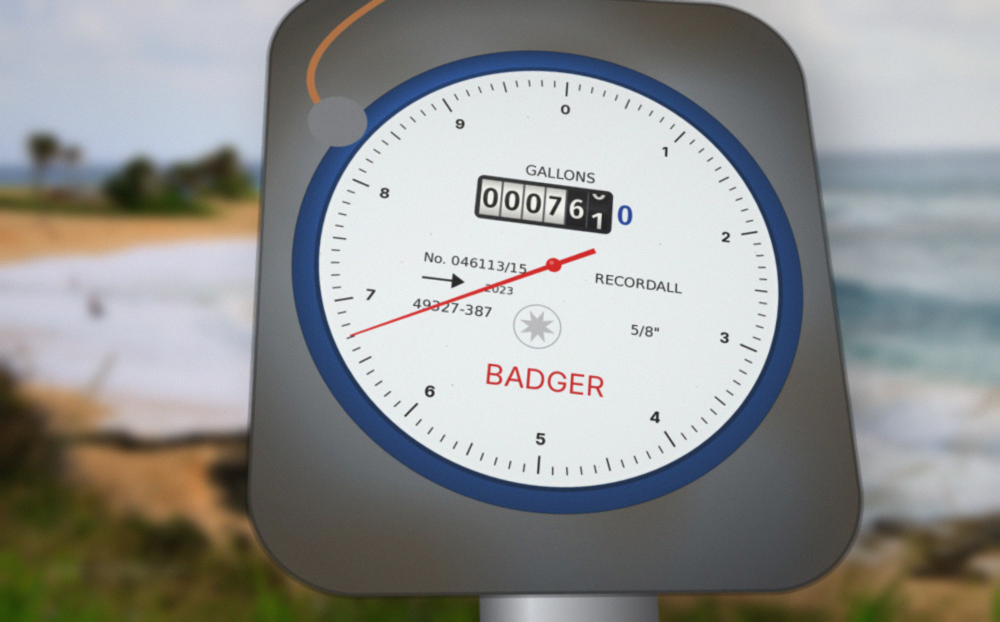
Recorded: 7606.7; gal
